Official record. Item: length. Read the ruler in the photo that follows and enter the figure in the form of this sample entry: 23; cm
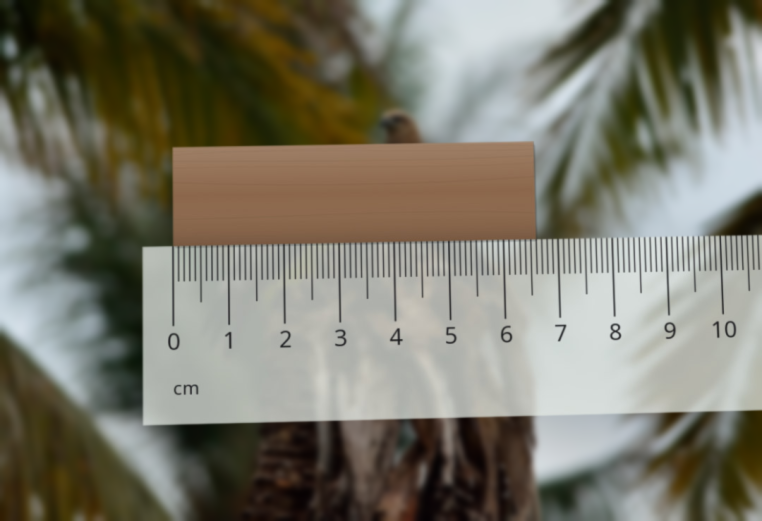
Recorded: 6.6; cm
